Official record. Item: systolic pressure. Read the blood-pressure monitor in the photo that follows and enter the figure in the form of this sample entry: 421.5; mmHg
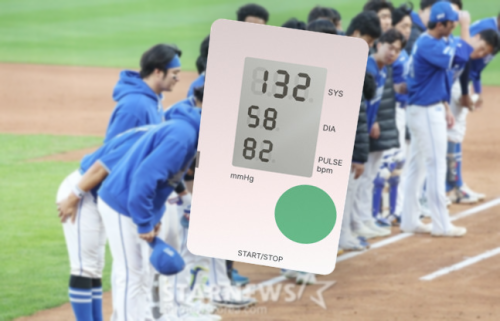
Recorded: 132; mmHg
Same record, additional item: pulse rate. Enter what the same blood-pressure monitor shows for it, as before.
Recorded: 82; bpm
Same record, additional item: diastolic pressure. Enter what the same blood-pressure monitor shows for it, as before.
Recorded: 58; mmHg
